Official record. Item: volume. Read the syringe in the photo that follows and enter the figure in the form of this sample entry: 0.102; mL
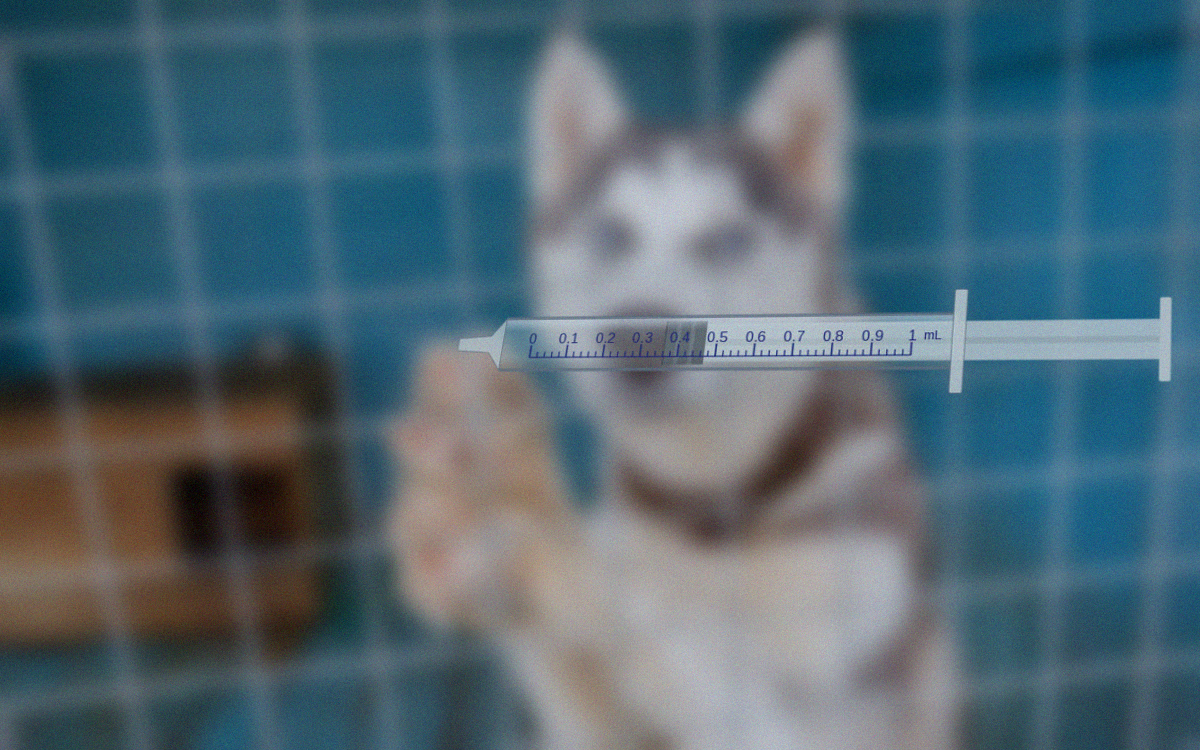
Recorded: 0.36; mL
